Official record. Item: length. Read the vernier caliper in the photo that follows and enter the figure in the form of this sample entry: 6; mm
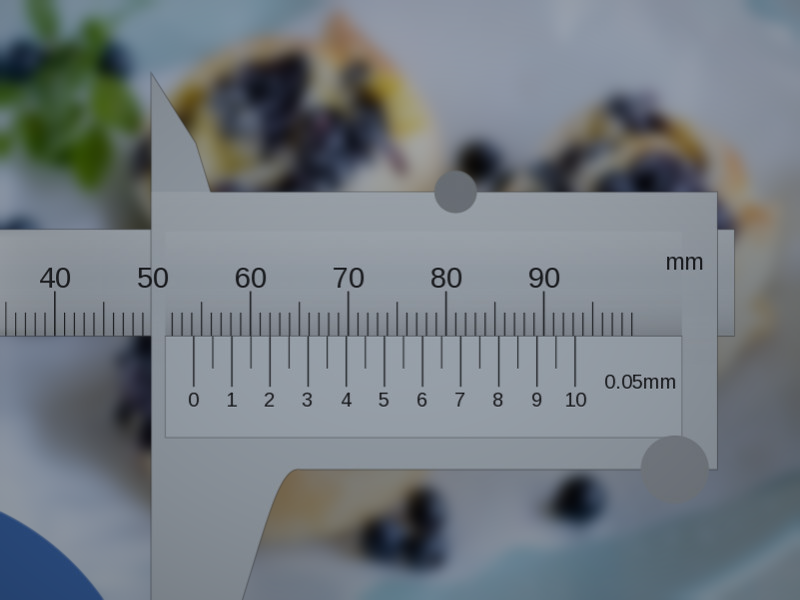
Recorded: 54.2; mm
